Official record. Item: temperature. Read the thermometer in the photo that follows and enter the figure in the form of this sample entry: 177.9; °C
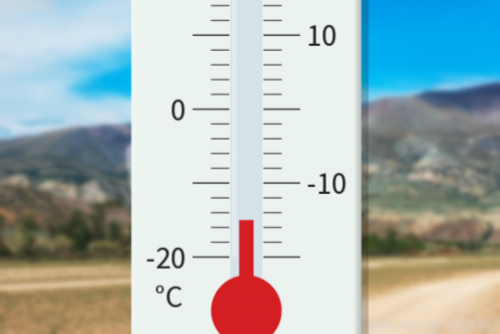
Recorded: -15; °C
